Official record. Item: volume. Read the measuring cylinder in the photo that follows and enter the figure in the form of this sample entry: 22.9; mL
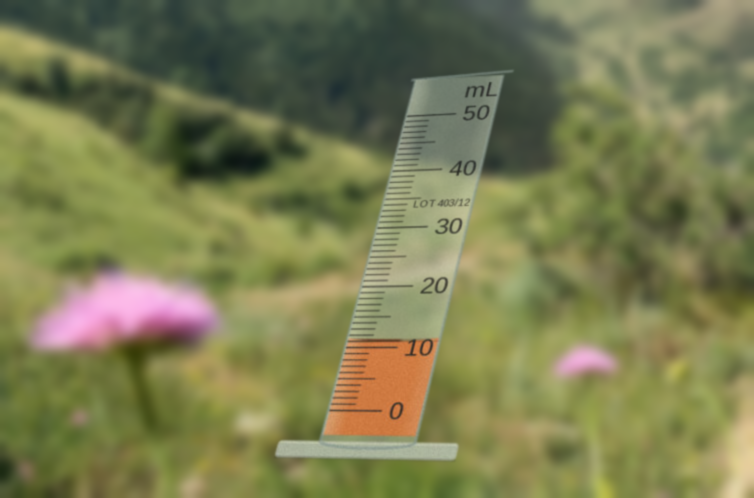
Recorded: 11; mL
